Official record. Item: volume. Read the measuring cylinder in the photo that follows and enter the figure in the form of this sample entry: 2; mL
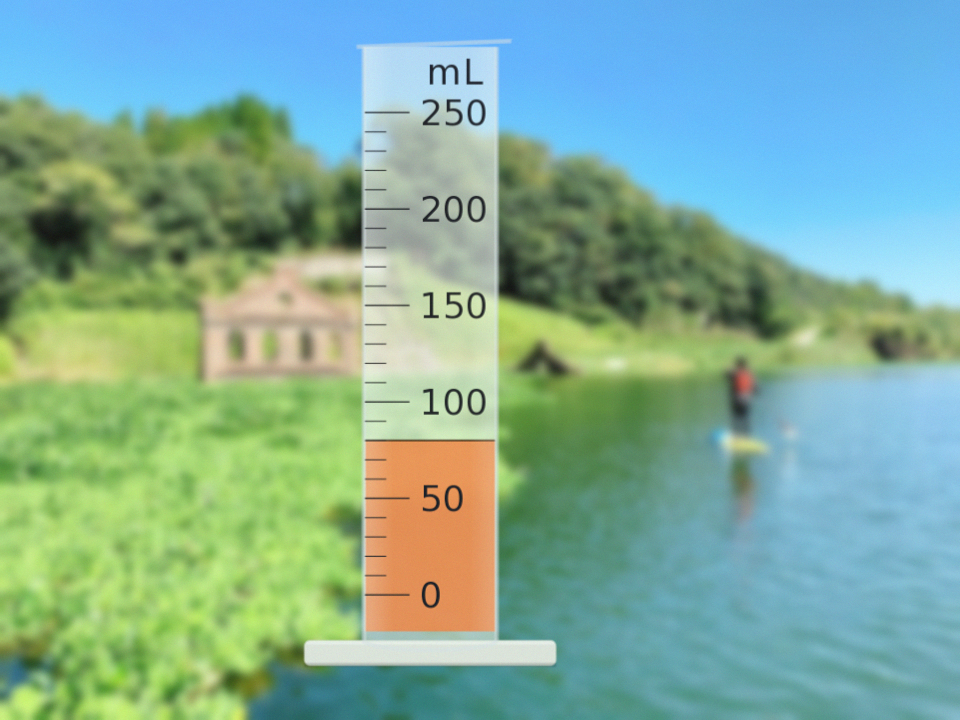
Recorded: 80; mL
